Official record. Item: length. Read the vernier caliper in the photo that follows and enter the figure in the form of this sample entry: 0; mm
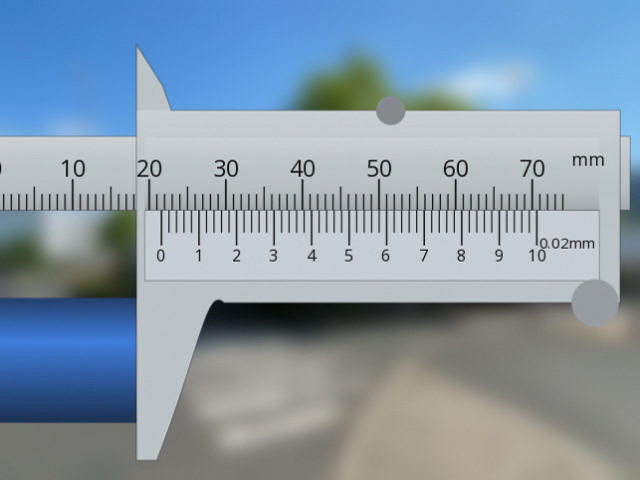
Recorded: 21.6; mm
